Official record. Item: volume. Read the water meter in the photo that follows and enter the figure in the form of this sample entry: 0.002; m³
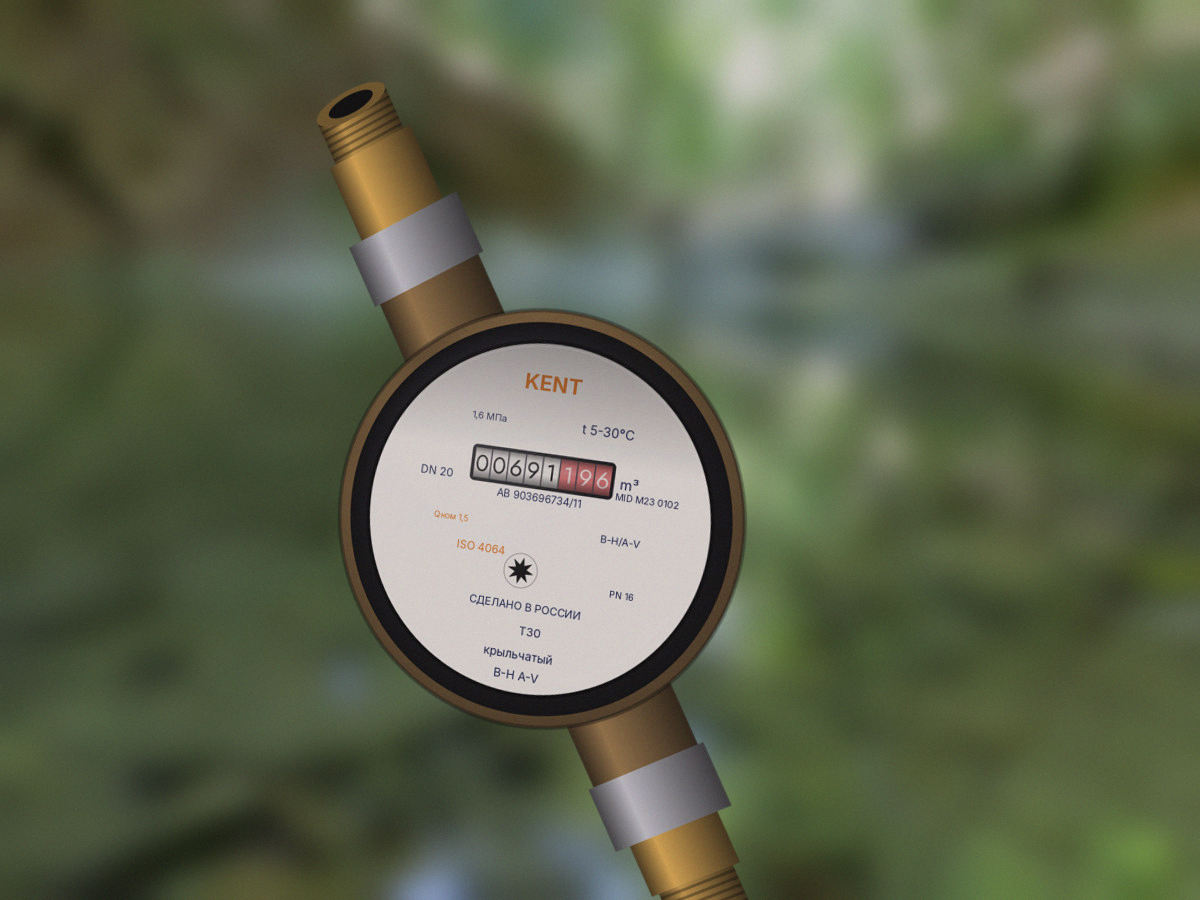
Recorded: 691.196; m³
